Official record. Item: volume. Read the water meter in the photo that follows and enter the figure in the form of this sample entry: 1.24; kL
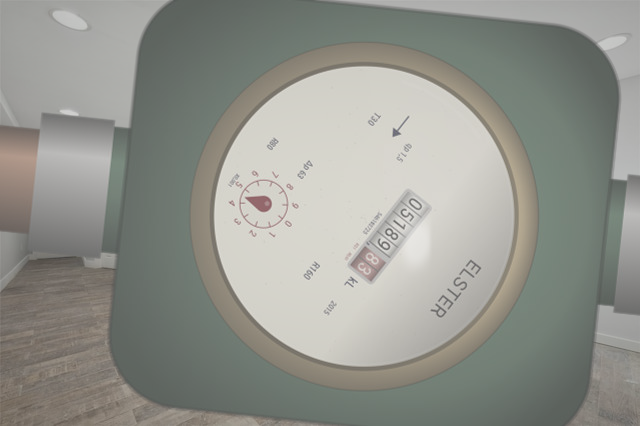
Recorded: 5189.834; kL
